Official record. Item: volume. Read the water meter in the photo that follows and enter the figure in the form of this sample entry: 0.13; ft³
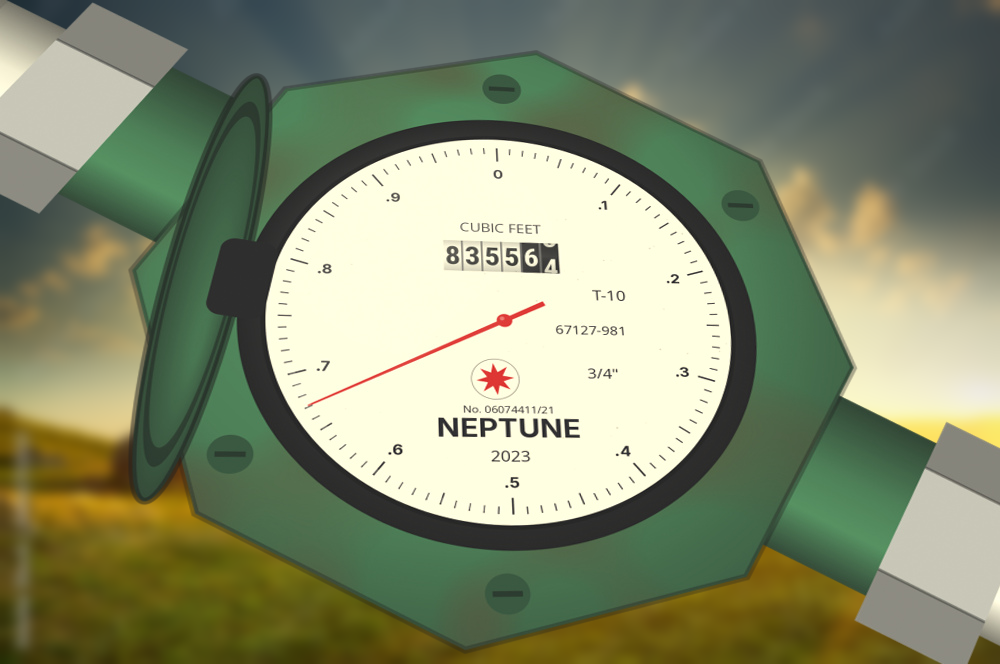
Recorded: 835563.67; ft³
